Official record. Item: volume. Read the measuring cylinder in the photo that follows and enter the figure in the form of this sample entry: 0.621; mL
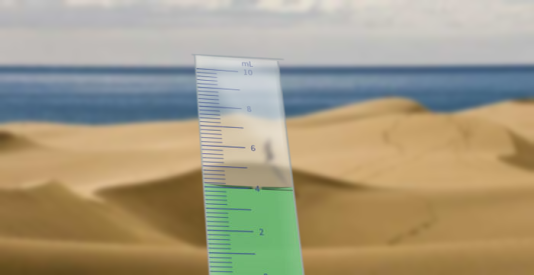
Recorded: 4; mL
